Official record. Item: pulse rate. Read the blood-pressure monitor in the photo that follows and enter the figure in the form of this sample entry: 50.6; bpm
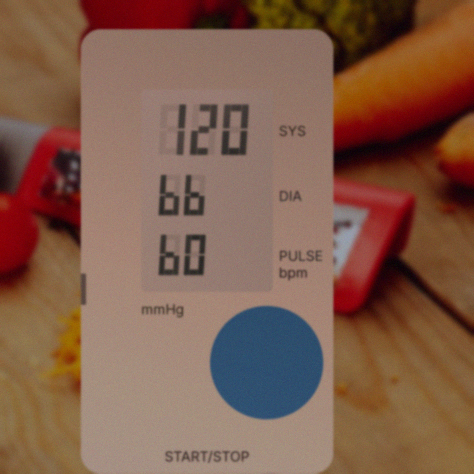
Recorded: 60; bpm
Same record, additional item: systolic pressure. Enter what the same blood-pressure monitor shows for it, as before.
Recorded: 120; mmHg
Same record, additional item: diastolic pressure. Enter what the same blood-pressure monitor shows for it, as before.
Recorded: 66; mmHg
